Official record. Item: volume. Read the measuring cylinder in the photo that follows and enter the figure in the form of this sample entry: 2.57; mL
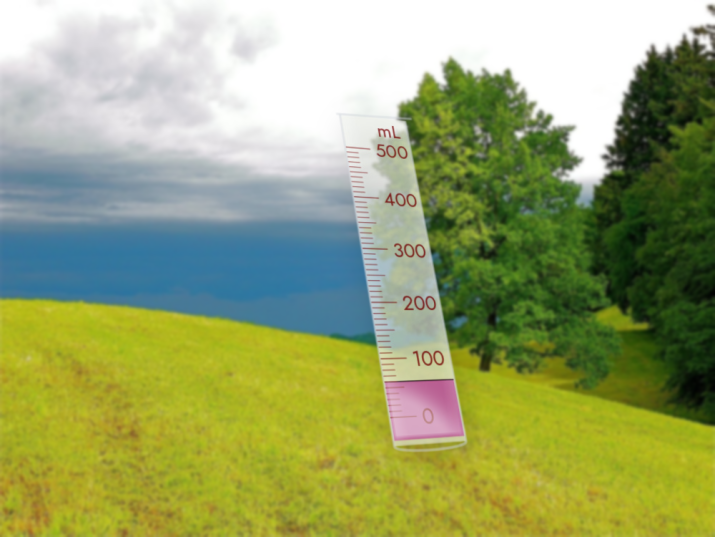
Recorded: 60; mL
